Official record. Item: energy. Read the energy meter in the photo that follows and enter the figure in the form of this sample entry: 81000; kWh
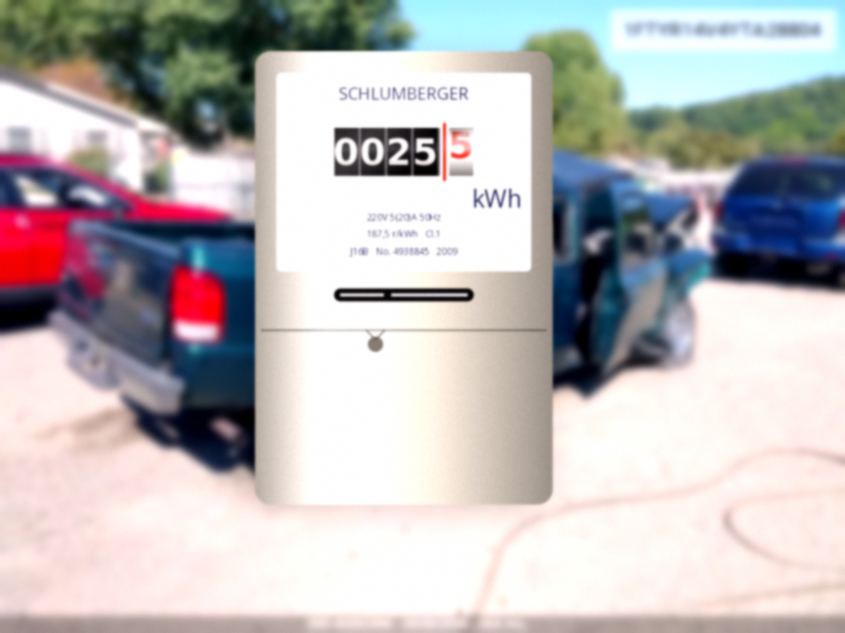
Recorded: 25.5; kWh
